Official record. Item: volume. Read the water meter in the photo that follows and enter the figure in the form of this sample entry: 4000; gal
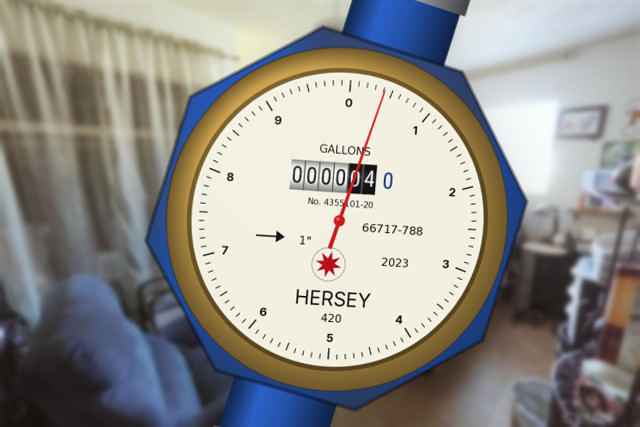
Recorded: 40.4; gal
